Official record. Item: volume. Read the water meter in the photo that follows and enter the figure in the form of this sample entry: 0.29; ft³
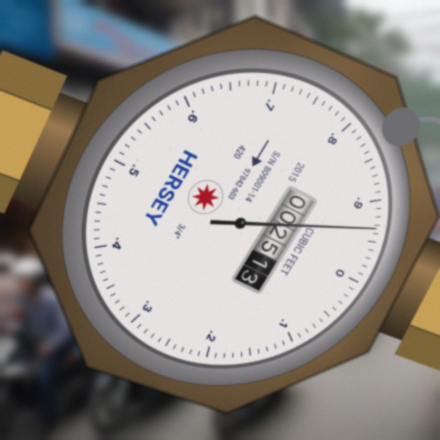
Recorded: 2512.93; ft³
